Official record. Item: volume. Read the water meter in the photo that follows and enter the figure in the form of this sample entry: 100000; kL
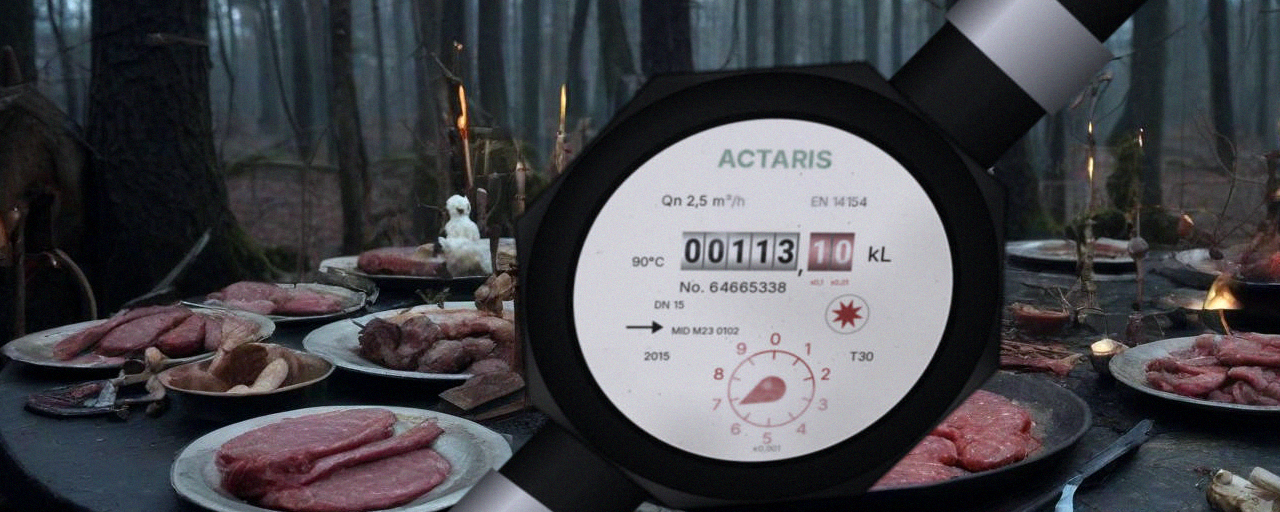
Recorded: 113.106; kL
